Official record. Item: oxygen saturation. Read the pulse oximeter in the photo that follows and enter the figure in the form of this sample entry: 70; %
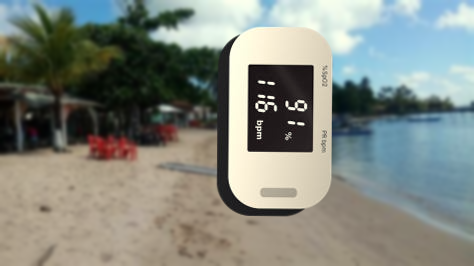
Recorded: 91; %
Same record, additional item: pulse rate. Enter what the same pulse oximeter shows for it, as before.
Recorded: 116; bpm
